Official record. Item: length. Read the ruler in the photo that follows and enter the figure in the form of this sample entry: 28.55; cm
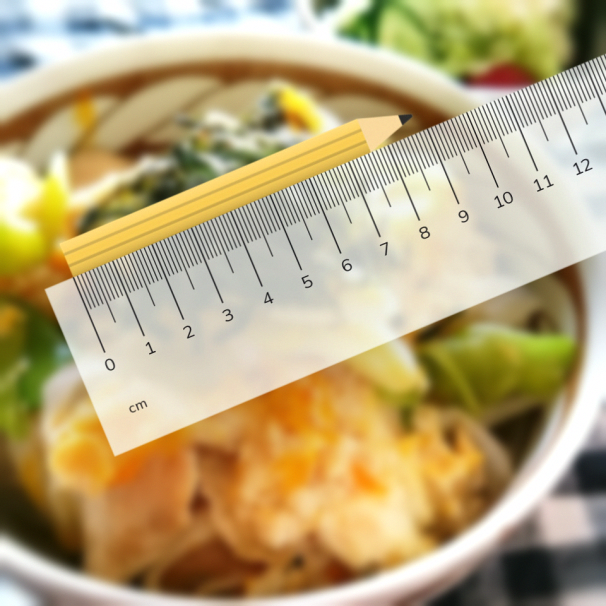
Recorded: 8.8; cm
